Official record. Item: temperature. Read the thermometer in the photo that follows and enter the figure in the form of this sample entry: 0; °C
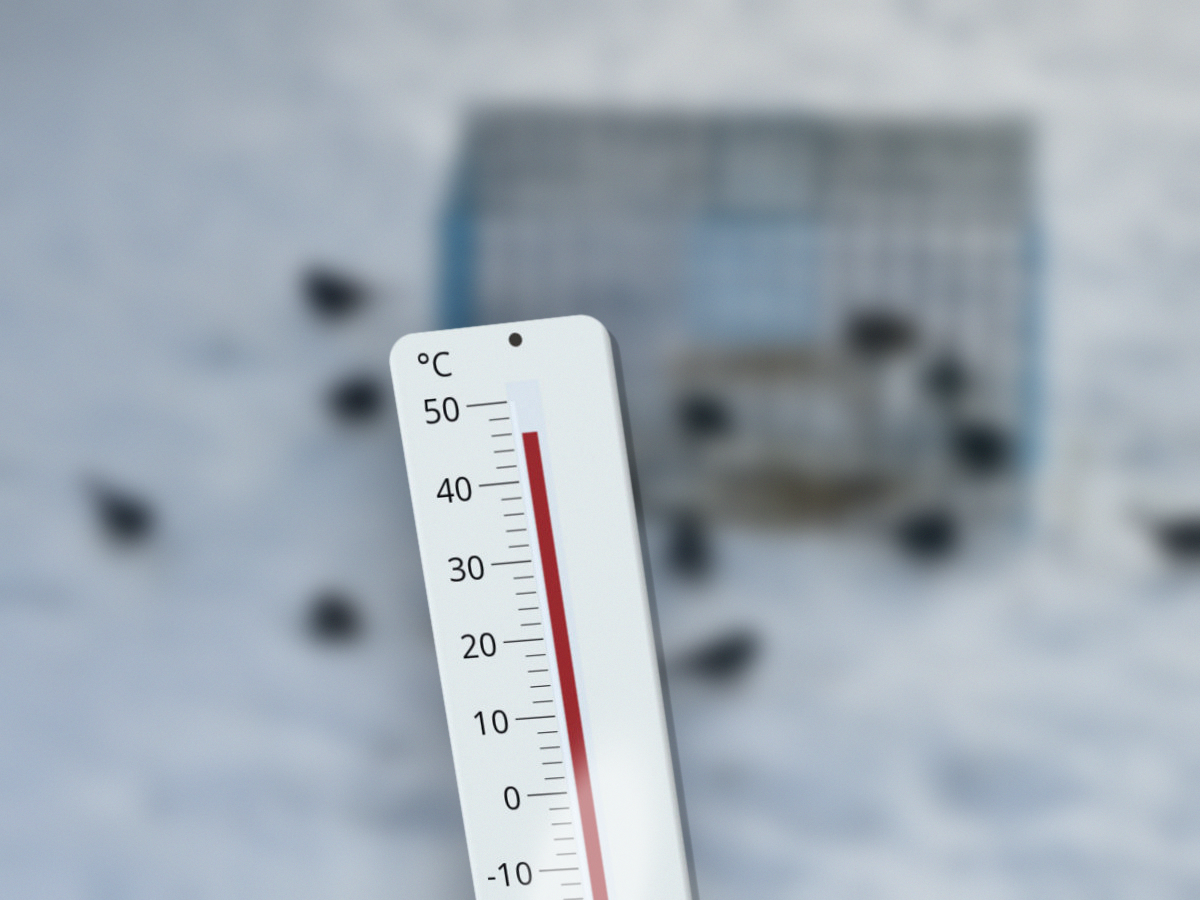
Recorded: 46; °C
